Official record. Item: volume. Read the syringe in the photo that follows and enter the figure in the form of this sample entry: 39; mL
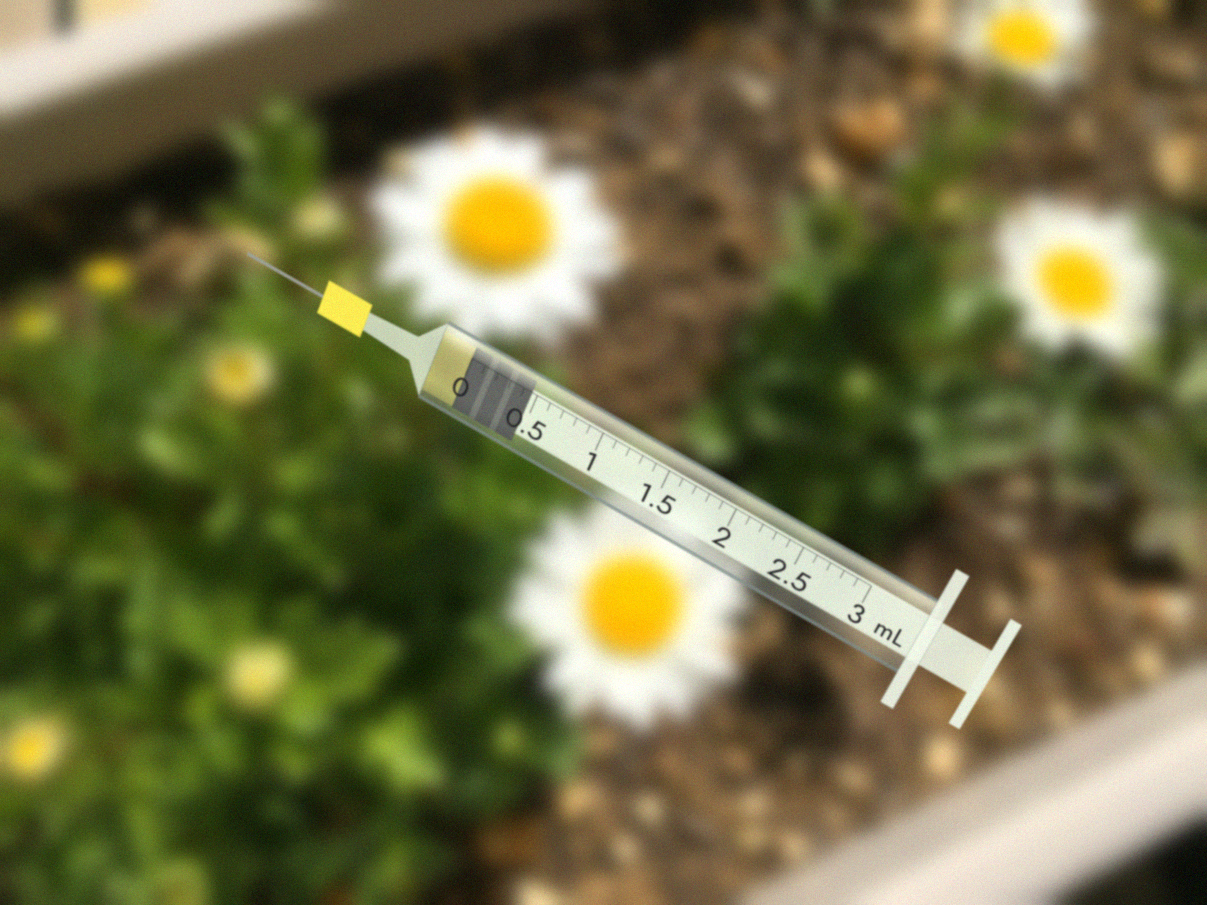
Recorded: 0; mL
